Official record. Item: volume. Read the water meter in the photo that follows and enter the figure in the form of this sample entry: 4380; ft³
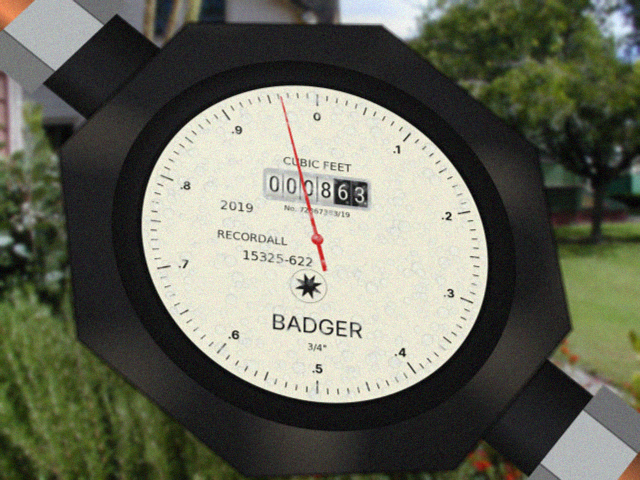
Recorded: 862.96; ft³
